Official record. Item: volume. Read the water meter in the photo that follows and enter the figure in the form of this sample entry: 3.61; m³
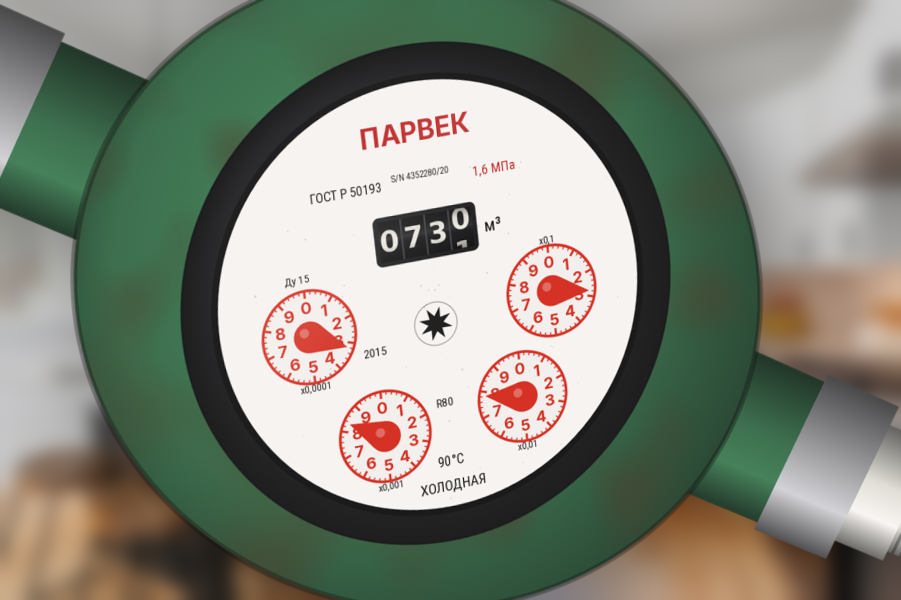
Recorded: 730.2783; m³
